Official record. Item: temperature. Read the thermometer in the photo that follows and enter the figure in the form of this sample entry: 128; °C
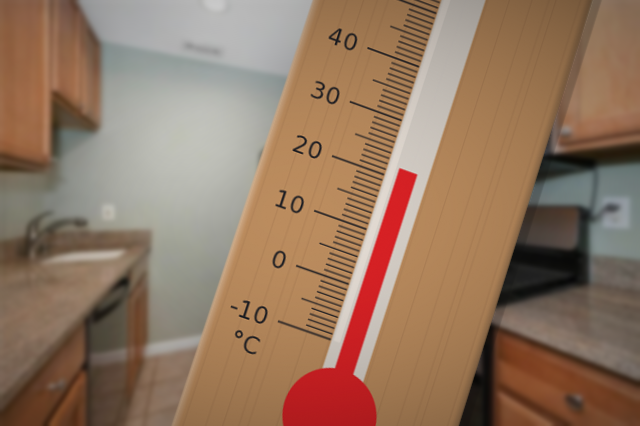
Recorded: 22; °C
